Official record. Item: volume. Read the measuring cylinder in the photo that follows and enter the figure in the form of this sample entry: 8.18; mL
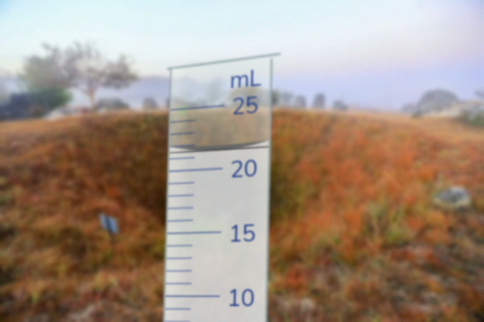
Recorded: 21.5; mL
